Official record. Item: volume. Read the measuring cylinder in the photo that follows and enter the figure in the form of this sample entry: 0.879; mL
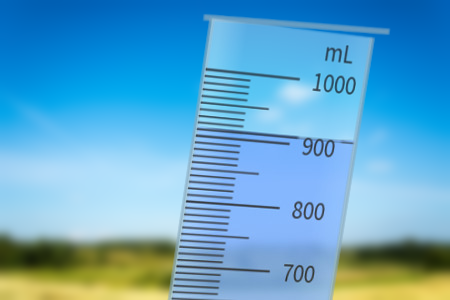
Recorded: 910; mL
